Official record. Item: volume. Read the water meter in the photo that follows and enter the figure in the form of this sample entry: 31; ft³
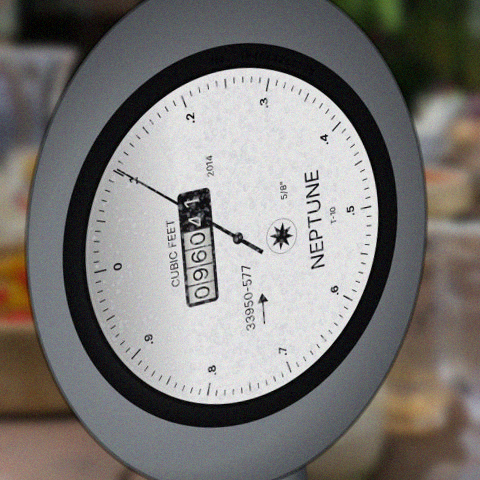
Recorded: 96041.10; ft³
